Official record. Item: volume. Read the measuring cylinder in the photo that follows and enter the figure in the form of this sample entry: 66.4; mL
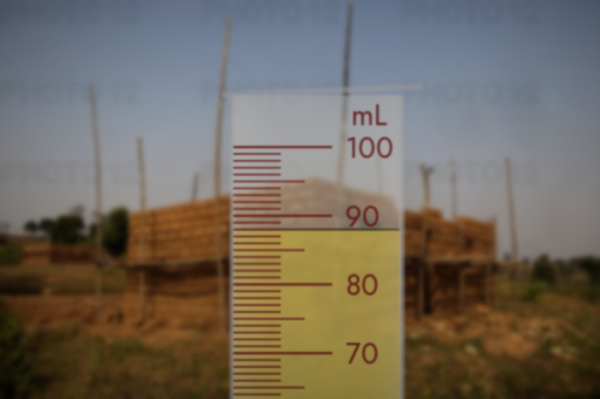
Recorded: 88; mL
